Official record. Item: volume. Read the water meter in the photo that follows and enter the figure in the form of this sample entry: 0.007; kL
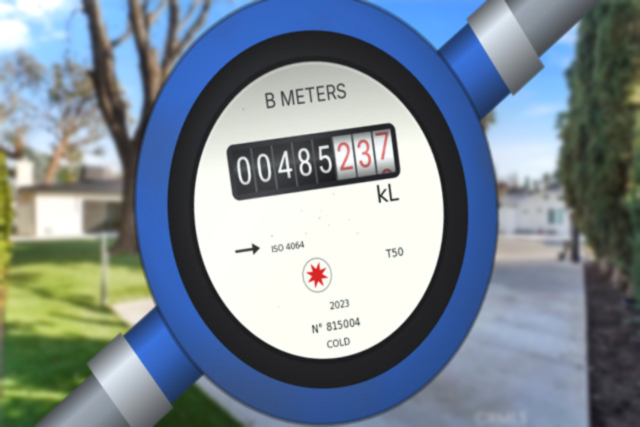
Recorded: 485.237; kL
